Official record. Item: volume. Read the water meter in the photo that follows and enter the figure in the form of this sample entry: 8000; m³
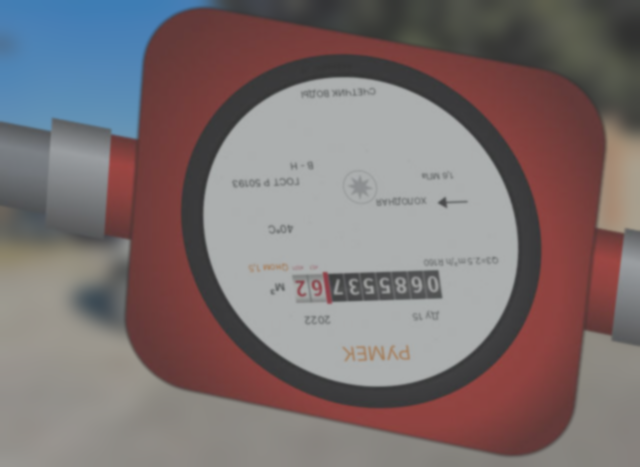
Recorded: 685537.62; m³
